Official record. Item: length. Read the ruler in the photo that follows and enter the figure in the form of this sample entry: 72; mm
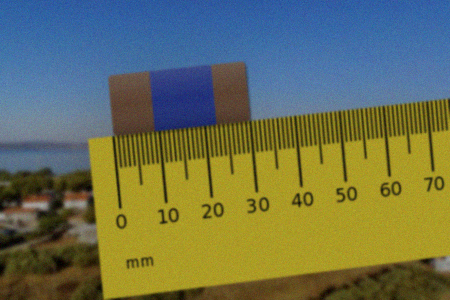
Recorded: 30; mm
